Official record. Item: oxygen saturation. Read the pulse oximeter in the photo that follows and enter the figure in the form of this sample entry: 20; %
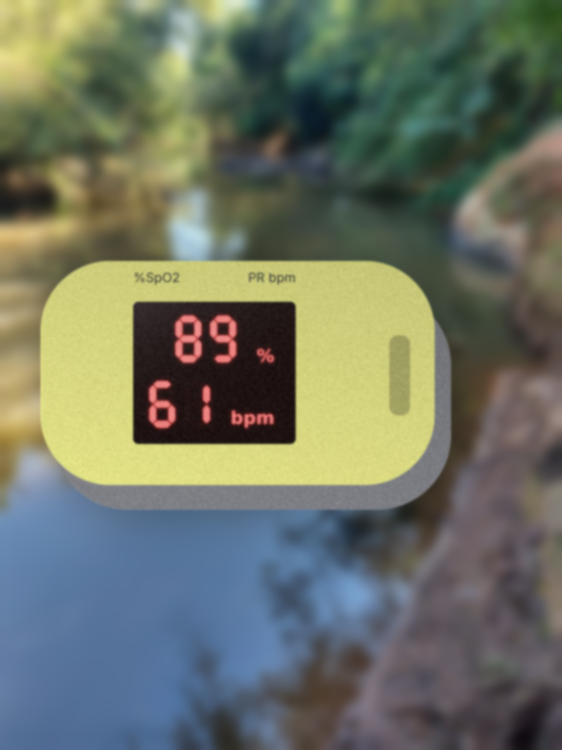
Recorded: 89; %
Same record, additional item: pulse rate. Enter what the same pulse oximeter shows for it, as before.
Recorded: 61; bpm
